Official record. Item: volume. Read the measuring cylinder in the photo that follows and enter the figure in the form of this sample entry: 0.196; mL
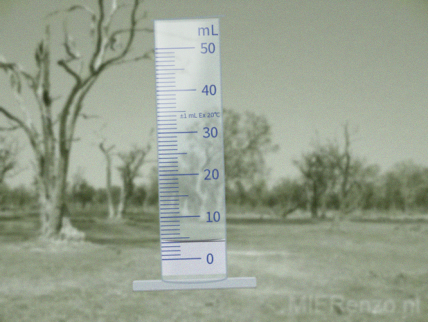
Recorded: 4; mL
